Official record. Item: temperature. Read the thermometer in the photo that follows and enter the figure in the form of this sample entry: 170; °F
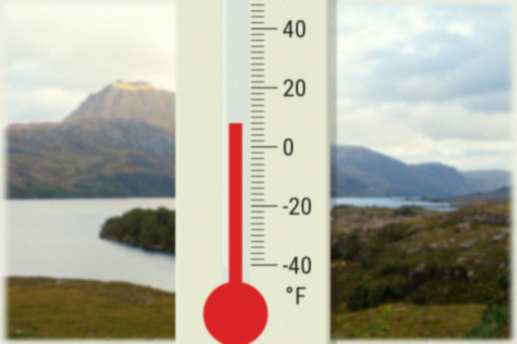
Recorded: 8; °F
